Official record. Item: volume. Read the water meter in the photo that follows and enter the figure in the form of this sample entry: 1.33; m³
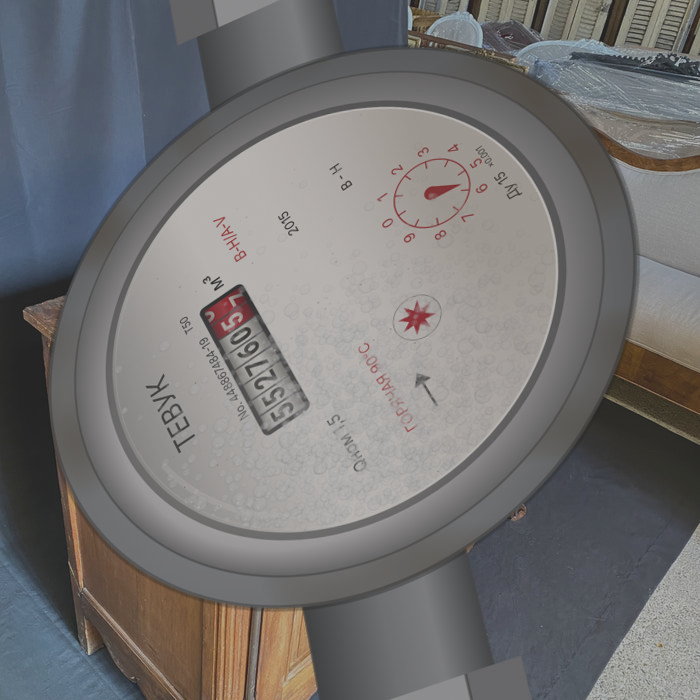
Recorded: 552760.565; m³
